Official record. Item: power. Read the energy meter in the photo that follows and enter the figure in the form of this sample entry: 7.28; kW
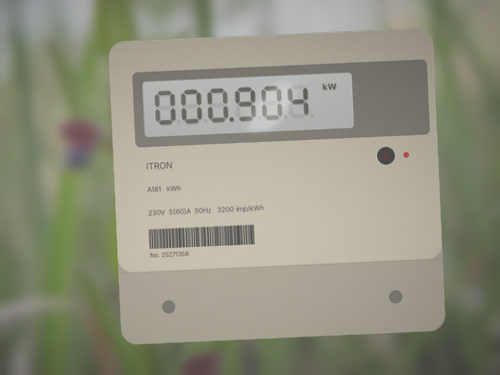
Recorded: 0.904; kW
